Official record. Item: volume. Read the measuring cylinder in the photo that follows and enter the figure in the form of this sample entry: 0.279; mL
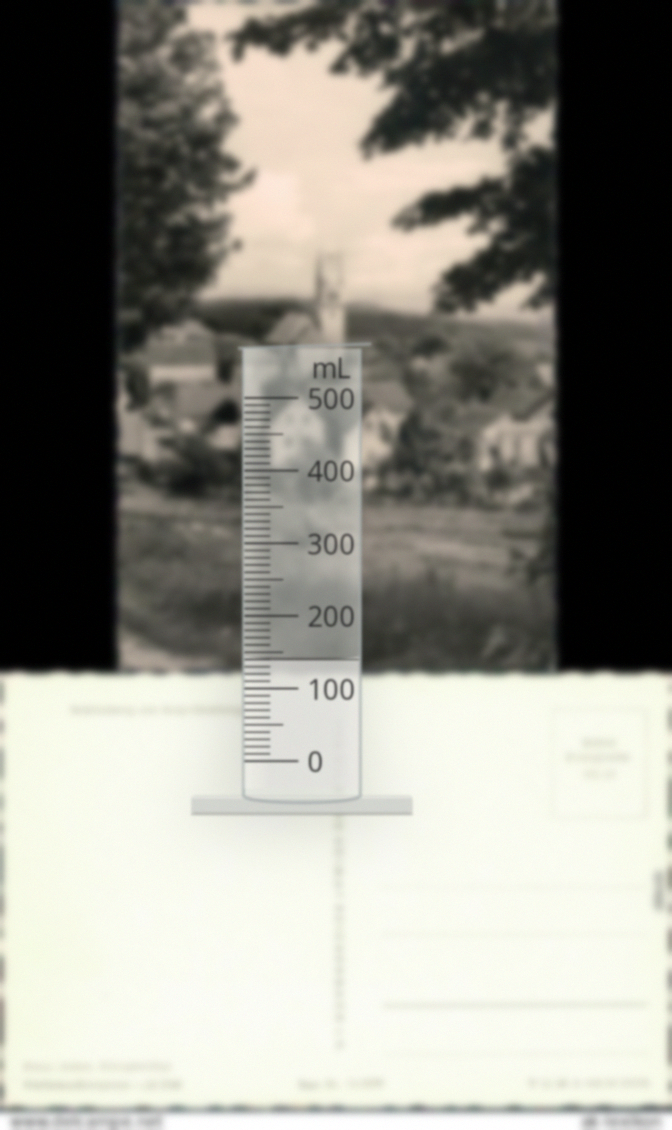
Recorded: 140; mL
